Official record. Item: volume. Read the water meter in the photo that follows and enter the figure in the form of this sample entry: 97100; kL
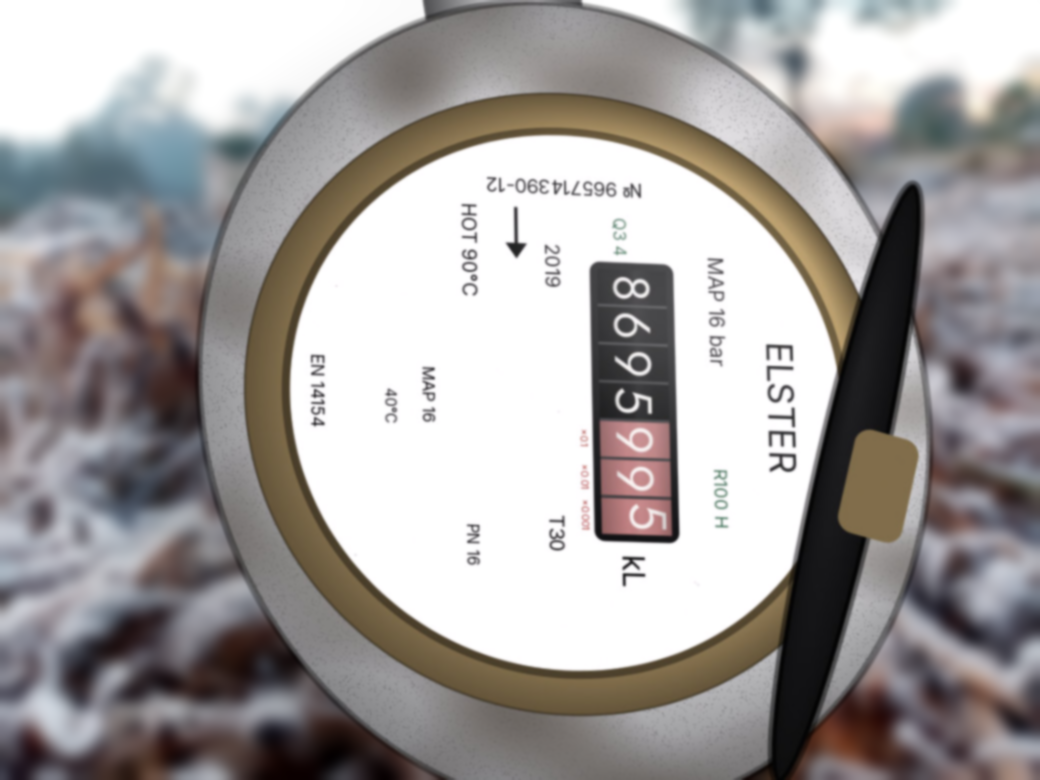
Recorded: 8695.995; kL
